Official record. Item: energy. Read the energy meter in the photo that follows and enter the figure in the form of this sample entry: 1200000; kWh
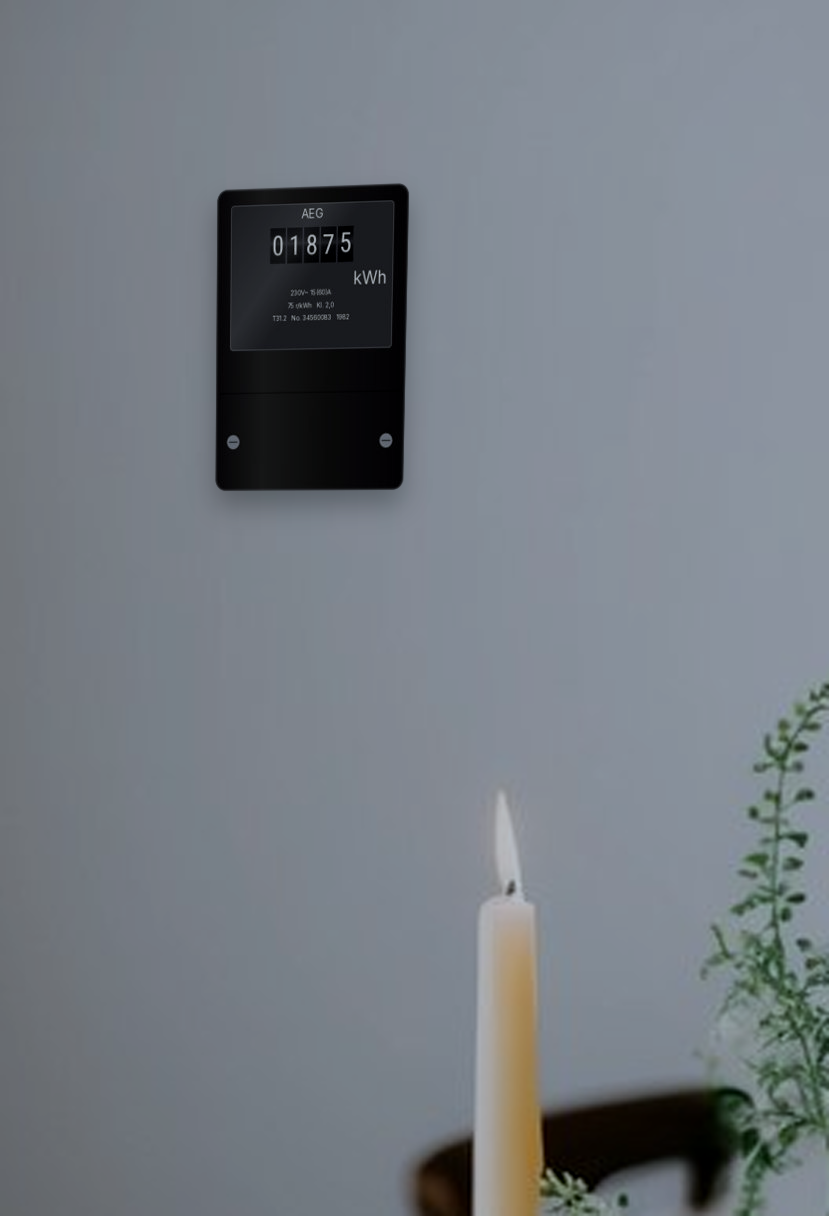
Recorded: 1875; kWh
